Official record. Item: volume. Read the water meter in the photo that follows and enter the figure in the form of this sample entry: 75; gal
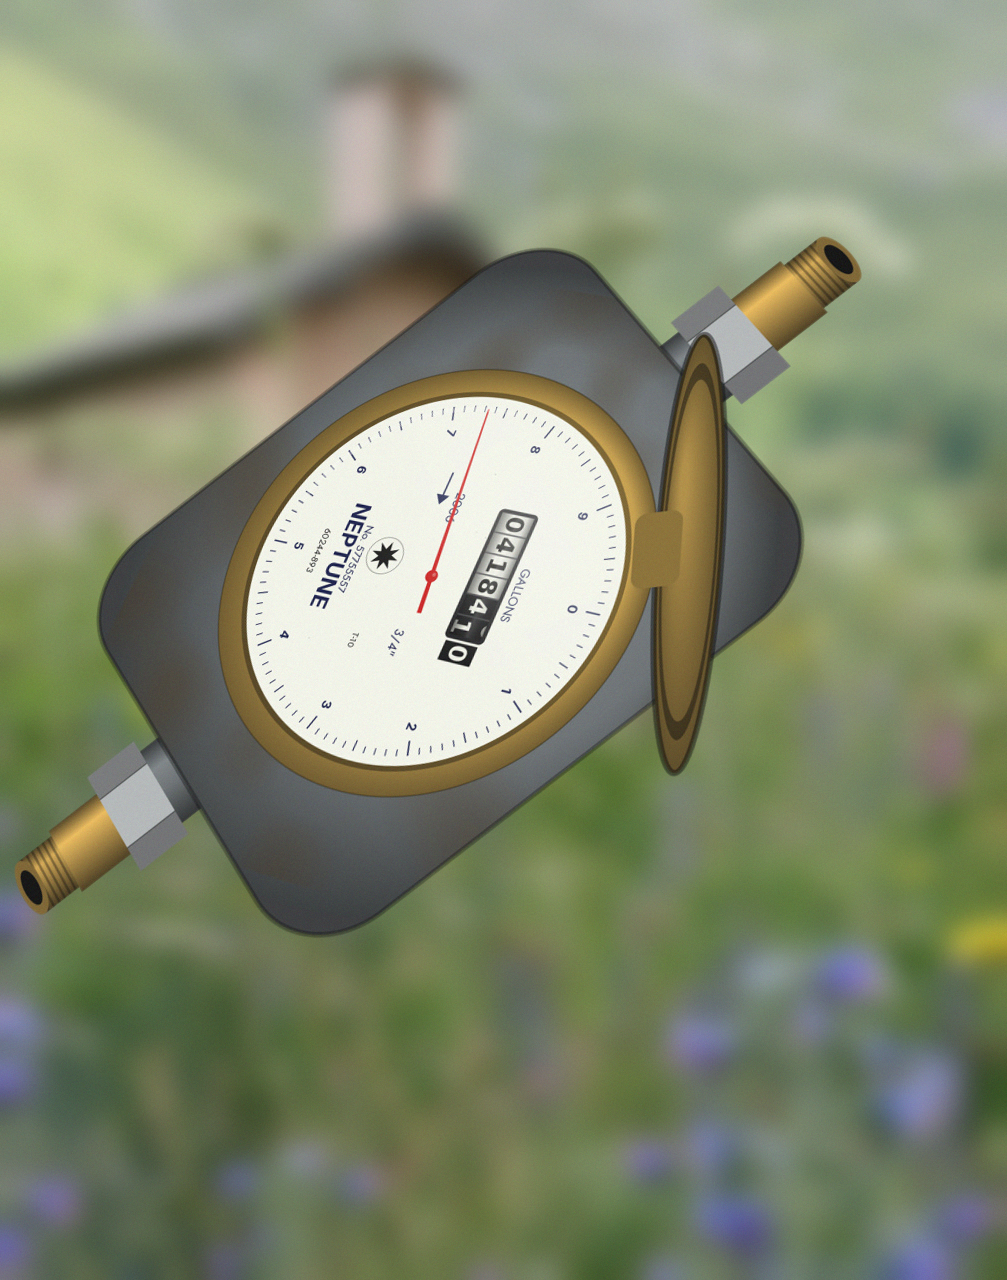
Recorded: 418407.3; gal
